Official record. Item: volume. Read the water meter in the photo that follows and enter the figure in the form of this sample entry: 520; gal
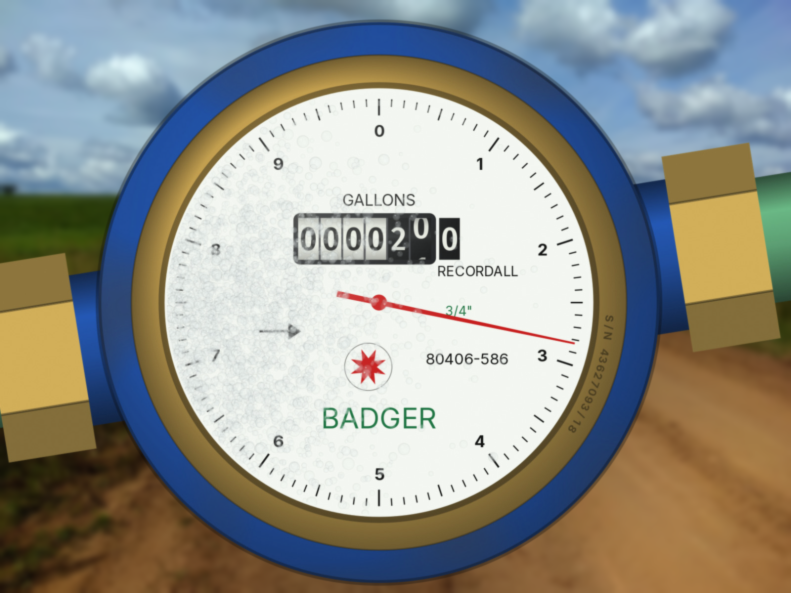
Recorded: 202.8; gal
